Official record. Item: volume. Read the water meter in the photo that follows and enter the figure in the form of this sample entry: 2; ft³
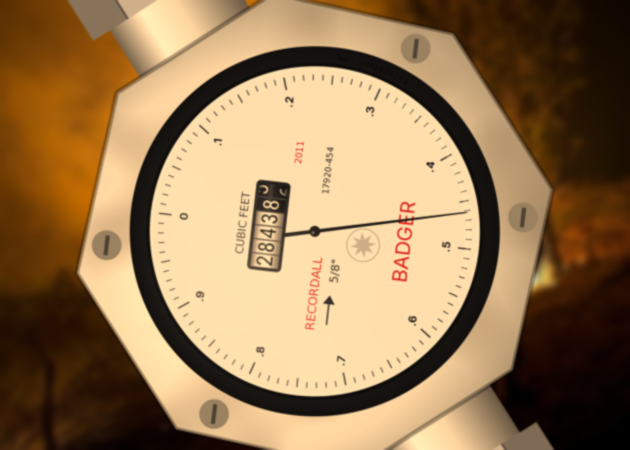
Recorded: 284385.46; ft³
